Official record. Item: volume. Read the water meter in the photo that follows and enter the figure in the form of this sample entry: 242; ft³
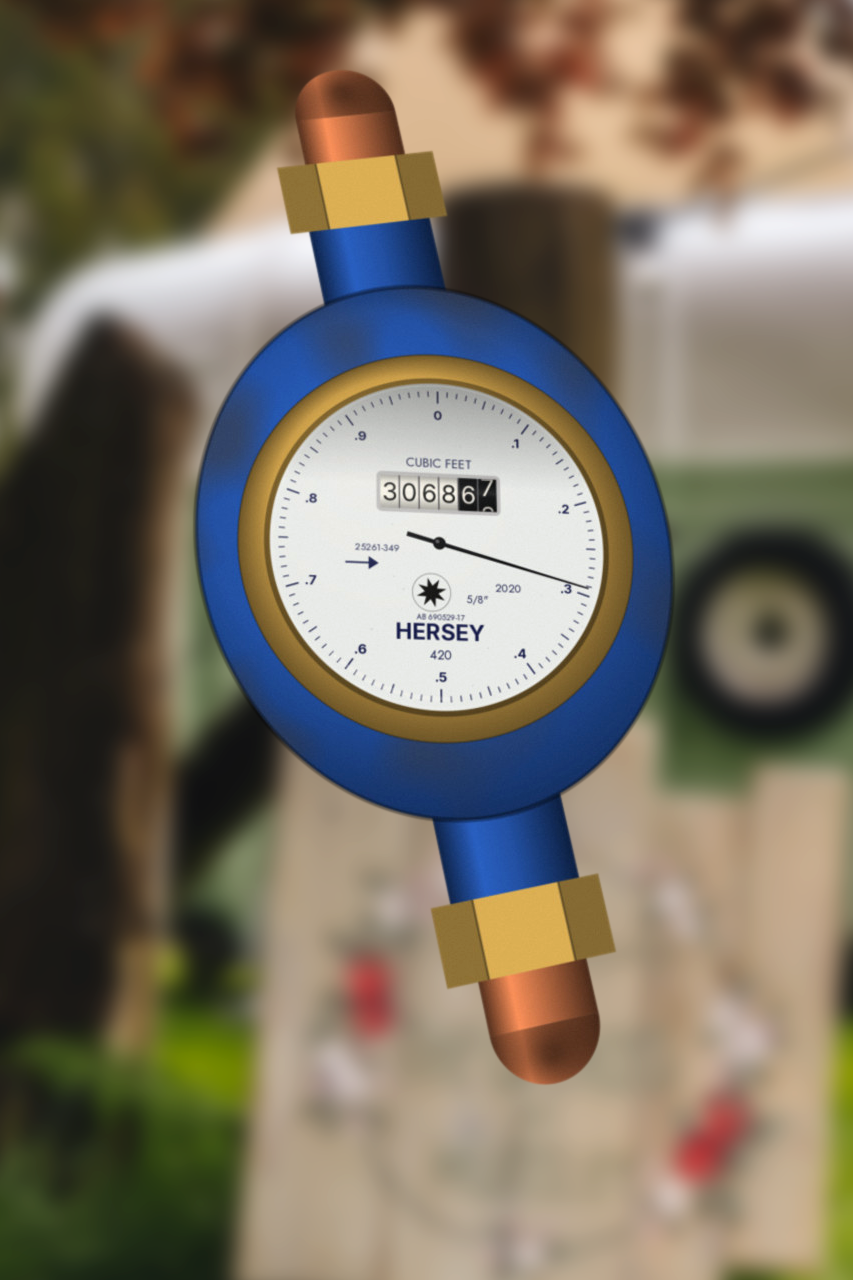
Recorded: 306867.29; ft³
